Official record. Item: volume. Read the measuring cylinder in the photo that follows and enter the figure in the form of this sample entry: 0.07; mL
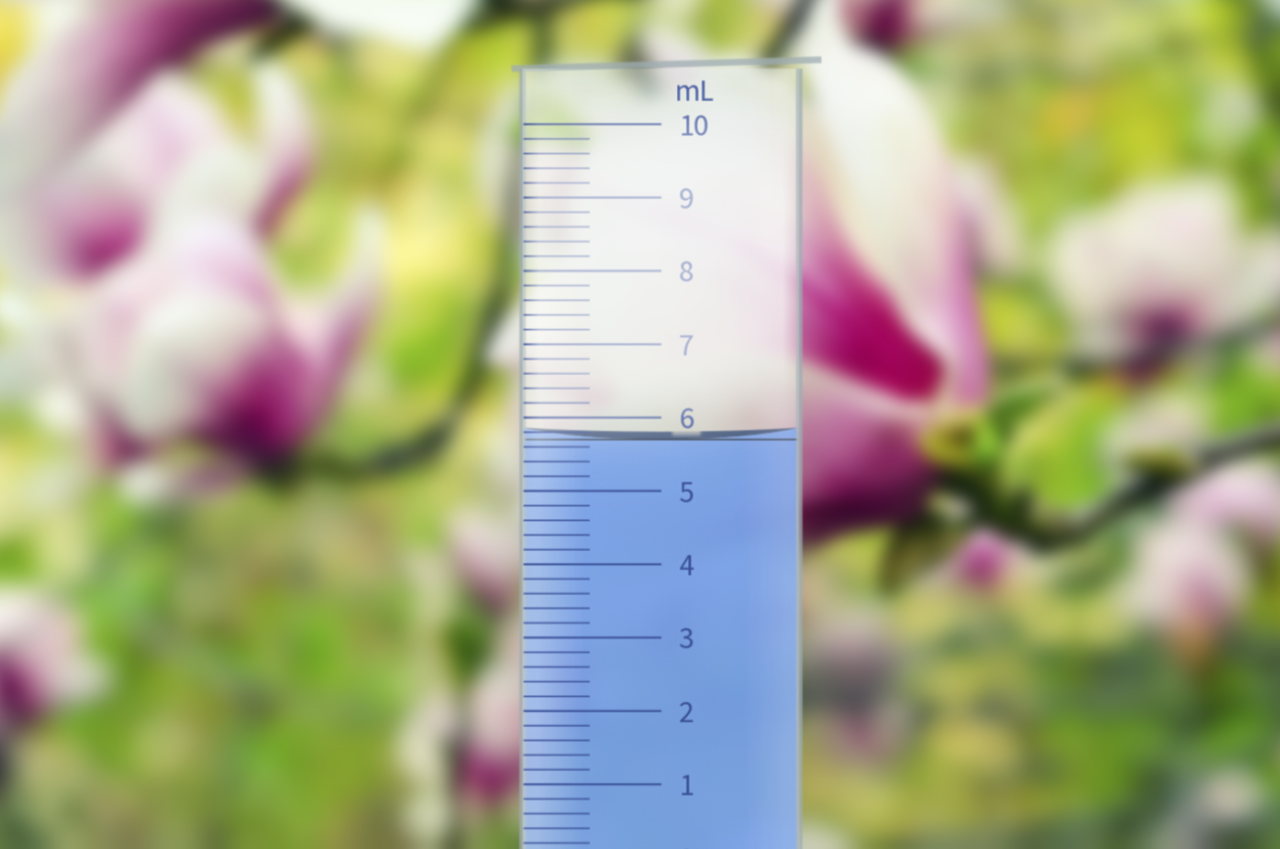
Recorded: 5.7; mL
